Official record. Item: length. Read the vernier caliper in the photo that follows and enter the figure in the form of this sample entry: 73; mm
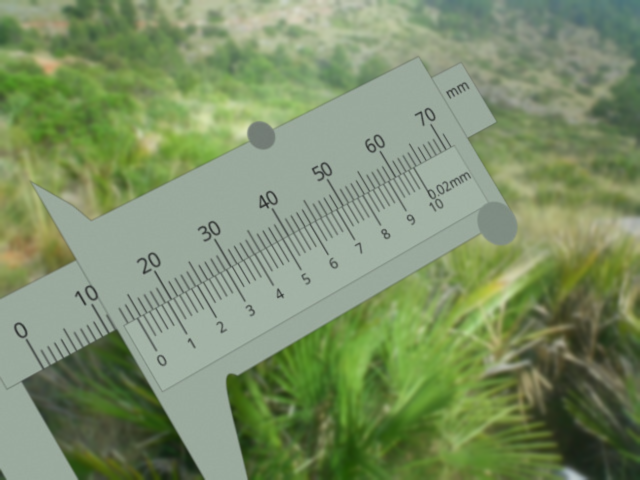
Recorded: 14.5; mm
